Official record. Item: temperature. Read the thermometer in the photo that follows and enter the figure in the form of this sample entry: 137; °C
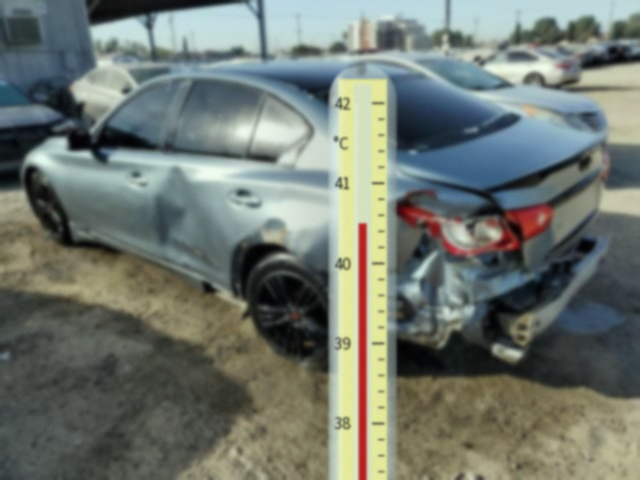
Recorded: 40.5; °C
